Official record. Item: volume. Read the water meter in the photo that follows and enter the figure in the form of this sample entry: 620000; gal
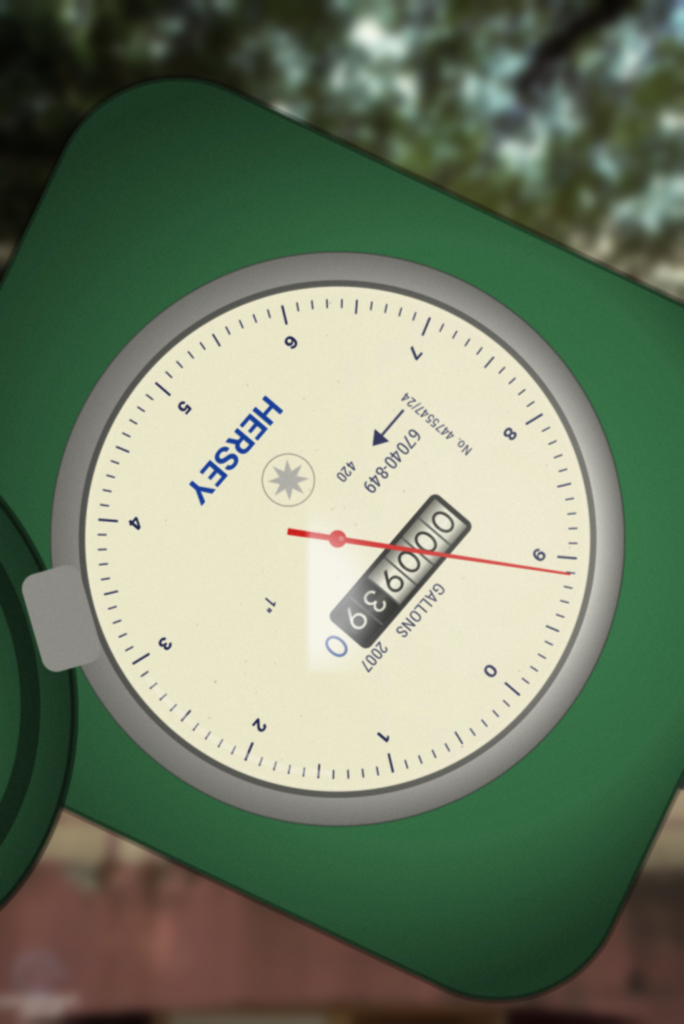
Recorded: 9389.1; gal
